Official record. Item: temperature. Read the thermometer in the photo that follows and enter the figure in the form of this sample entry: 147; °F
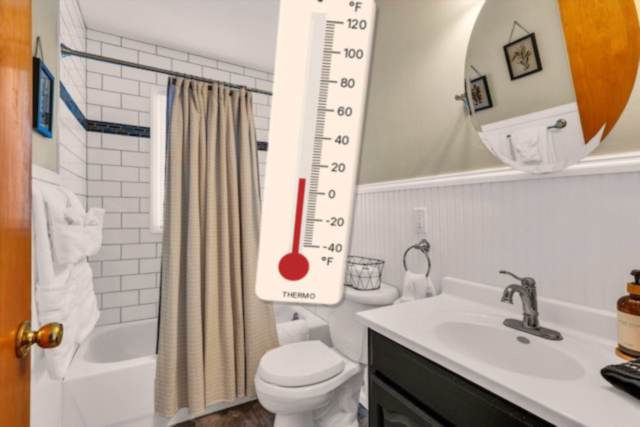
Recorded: 10; °F
